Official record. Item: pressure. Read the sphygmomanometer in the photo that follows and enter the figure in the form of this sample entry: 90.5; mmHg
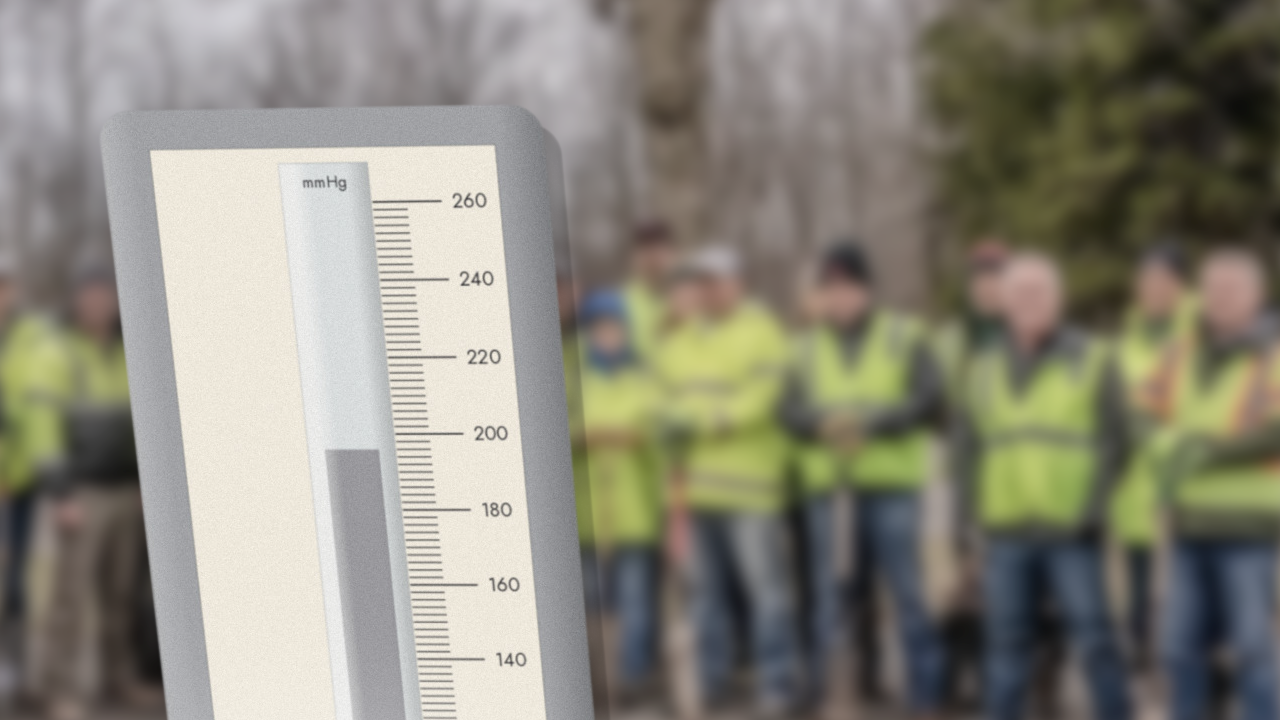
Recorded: 196; mmHg
